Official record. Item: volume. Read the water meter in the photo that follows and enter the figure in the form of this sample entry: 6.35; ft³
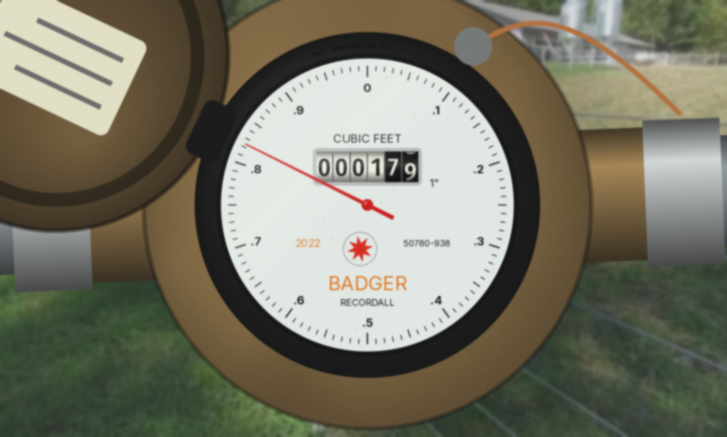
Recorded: 178.82; ft³
